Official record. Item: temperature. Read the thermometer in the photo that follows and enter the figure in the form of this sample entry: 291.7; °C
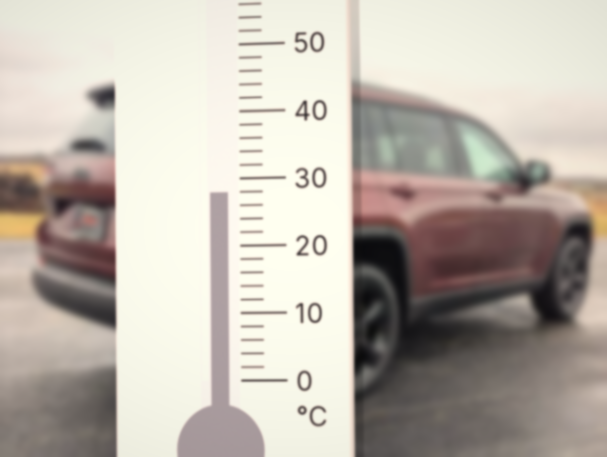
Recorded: 28; °C
